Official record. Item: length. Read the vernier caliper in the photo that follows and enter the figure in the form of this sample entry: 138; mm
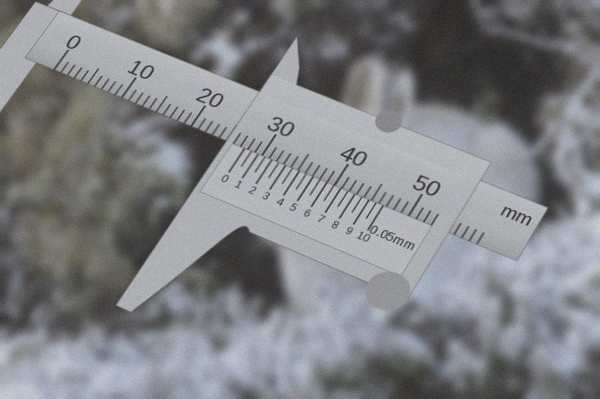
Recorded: 27.6; mm
